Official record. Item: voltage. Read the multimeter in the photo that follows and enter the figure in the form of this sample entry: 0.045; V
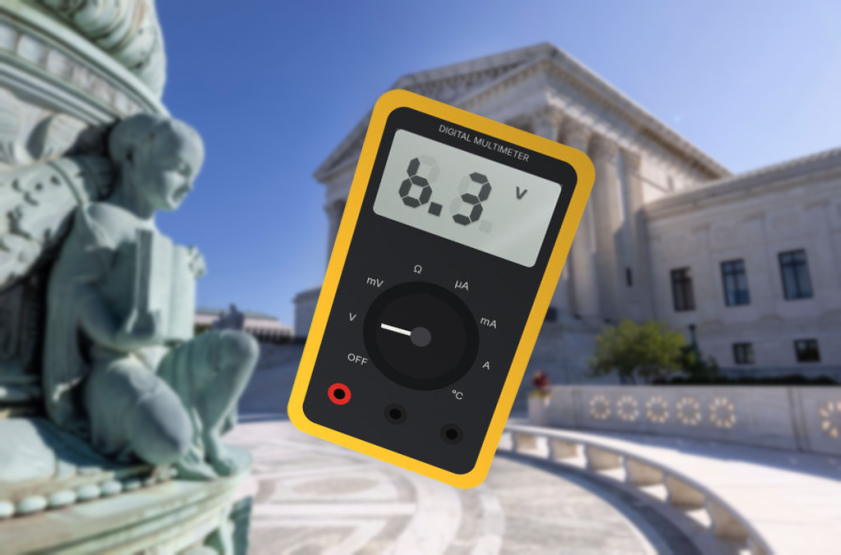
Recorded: 6.3; V
